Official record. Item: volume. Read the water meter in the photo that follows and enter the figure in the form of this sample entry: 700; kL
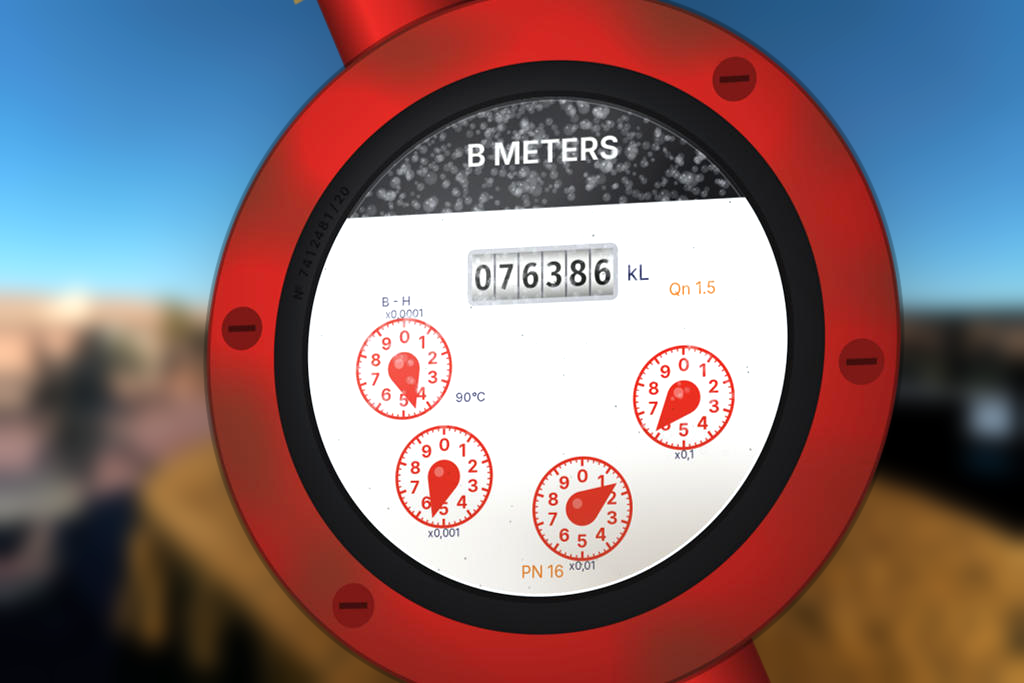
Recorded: 76386.6154; kL
